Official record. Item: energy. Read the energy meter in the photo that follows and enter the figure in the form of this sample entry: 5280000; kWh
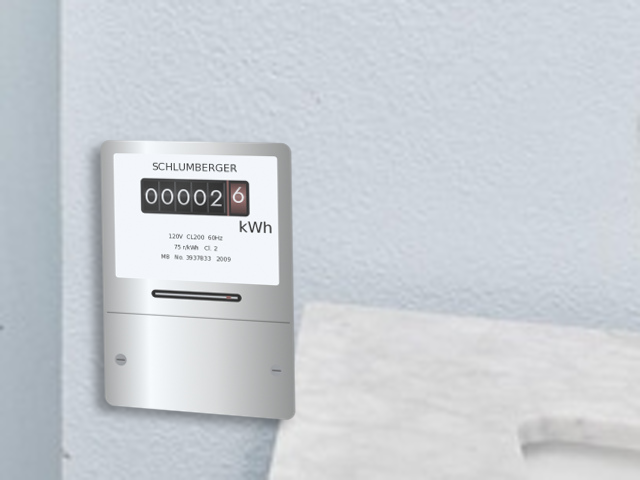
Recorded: 2.6; kWh
